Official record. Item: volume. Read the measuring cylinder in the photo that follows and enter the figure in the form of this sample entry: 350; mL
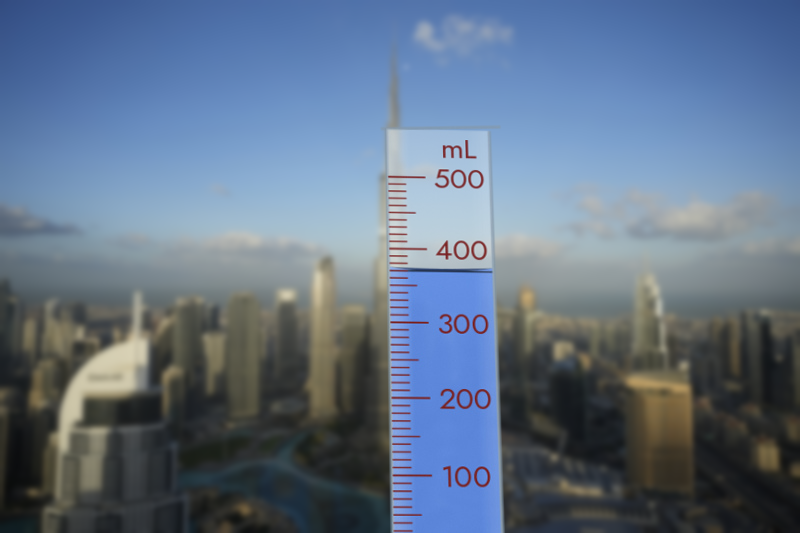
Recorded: 370; mL
